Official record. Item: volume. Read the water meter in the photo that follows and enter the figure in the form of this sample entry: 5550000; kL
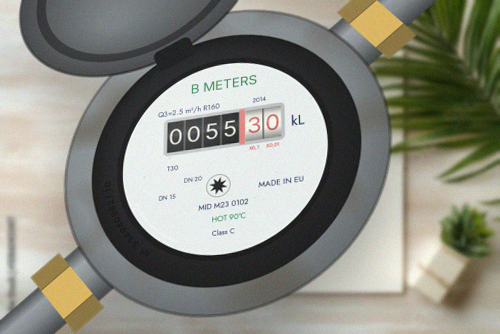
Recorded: 55.30; kL
